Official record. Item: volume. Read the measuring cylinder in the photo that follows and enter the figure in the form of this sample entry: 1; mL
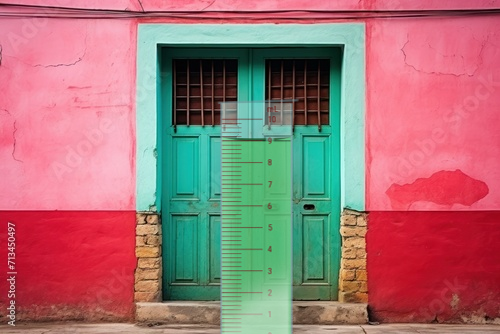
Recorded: 9; mL
